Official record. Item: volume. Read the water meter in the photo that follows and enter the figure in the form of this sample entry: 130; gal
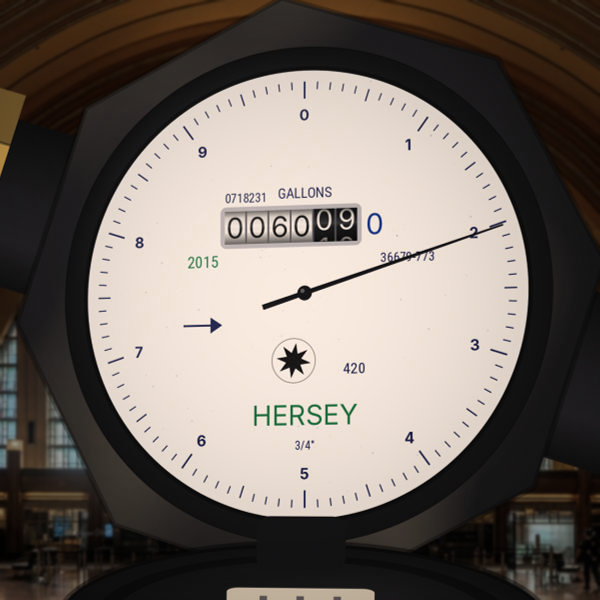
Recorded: 60092.0; gal
